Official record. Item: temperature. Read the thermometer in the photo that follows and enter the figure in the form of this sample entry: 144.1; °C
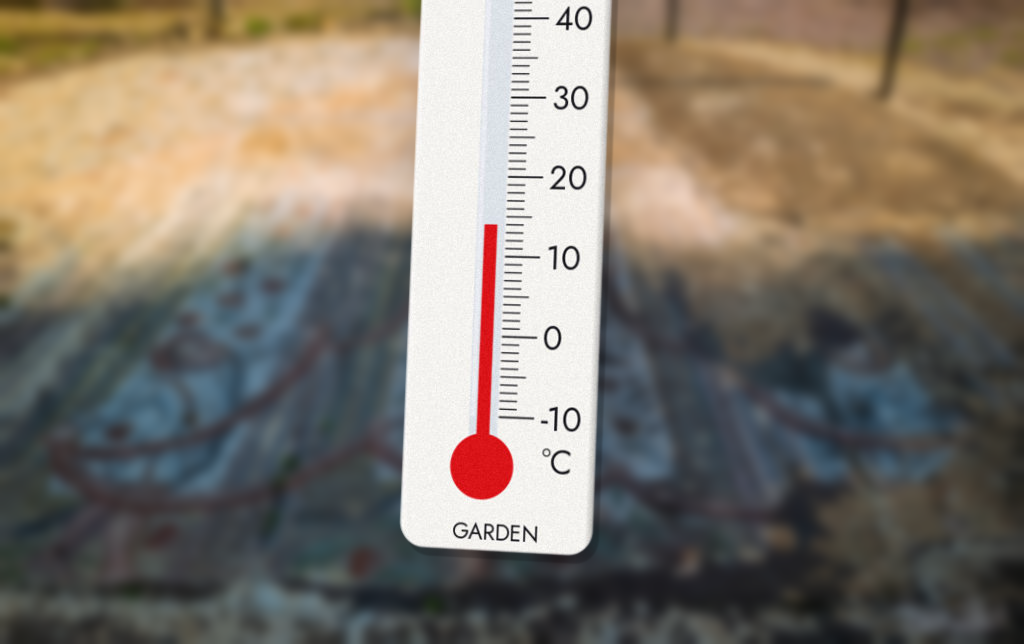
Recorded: 14; °C
